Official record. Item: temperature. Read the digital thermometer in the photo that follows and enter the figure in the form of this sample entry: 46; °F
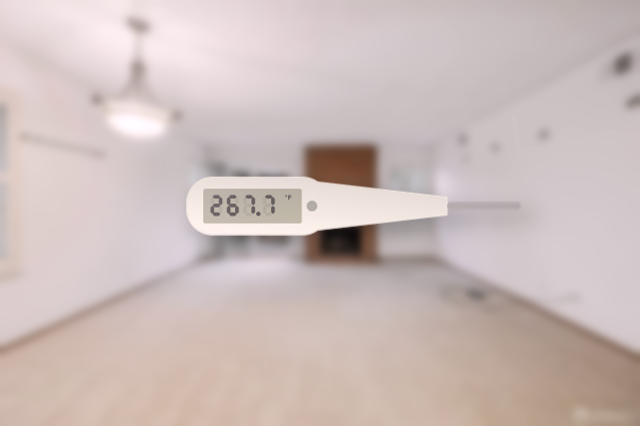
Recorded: 267.7; °F
